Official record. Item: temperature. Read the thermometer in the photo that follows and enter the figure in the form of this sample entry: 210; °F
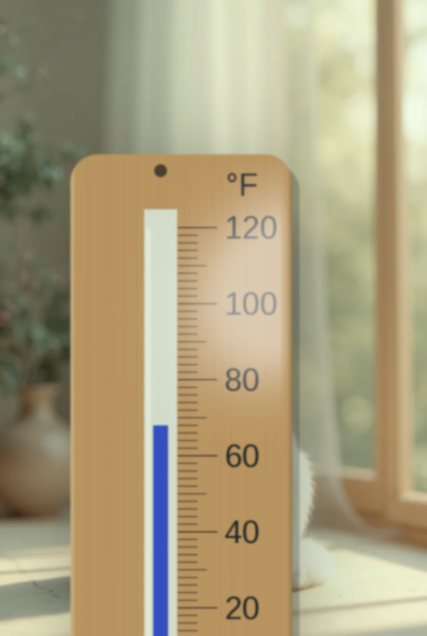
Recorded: 68; °F
